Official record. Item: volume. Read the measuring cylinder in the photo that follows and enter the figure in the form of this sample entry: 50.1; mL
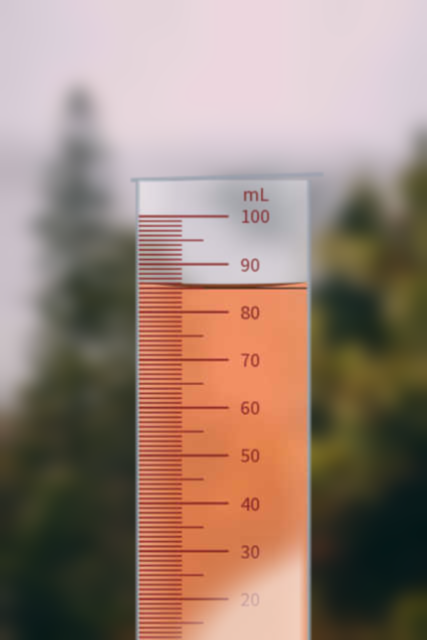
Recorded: 85; mL
